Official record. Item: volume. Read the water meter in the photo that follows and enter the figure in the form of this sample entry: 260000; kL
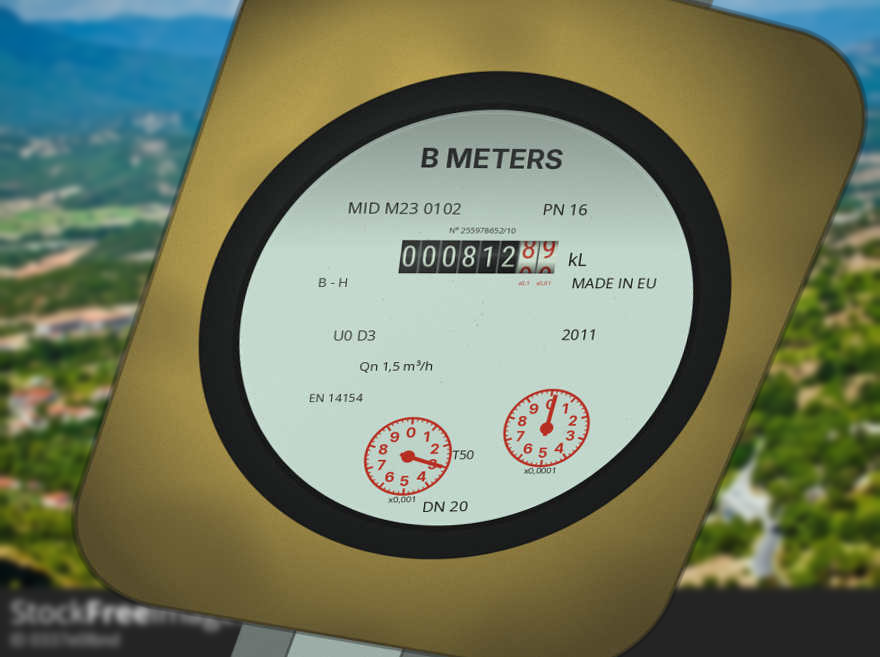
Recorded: 812.8930; kL
